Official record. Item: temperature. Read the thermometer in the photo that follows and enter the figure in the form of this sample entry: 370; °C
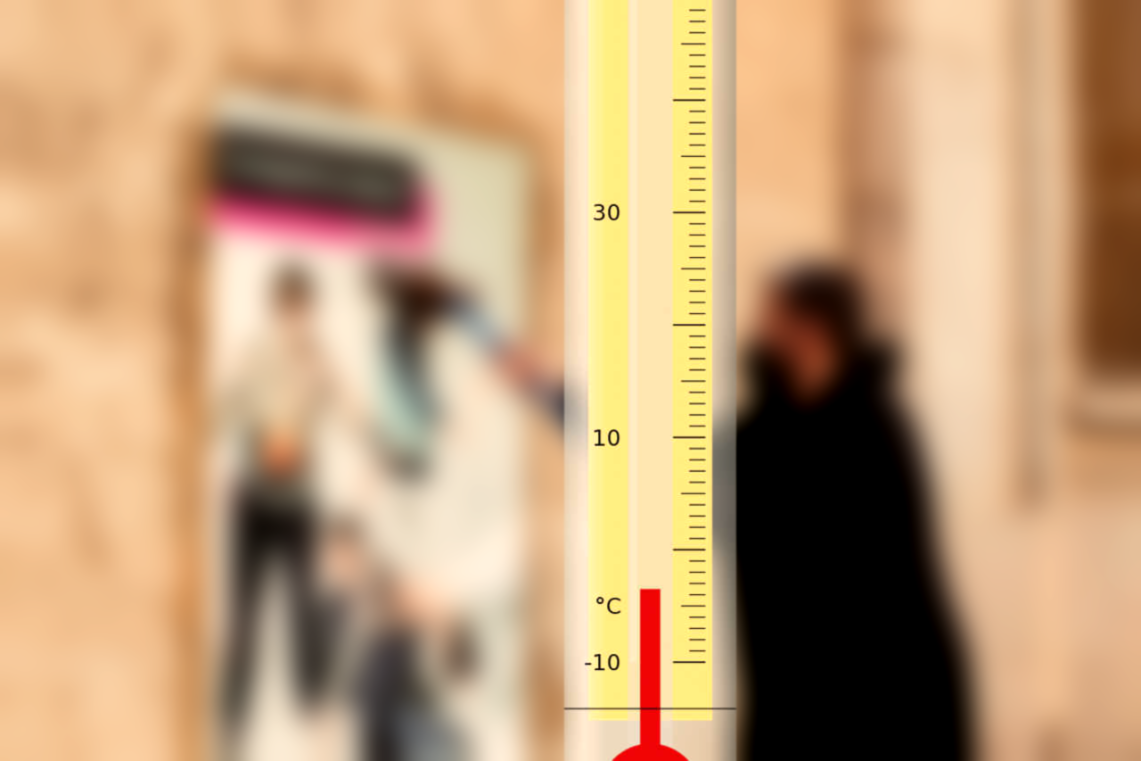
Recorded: -3.5; °C
